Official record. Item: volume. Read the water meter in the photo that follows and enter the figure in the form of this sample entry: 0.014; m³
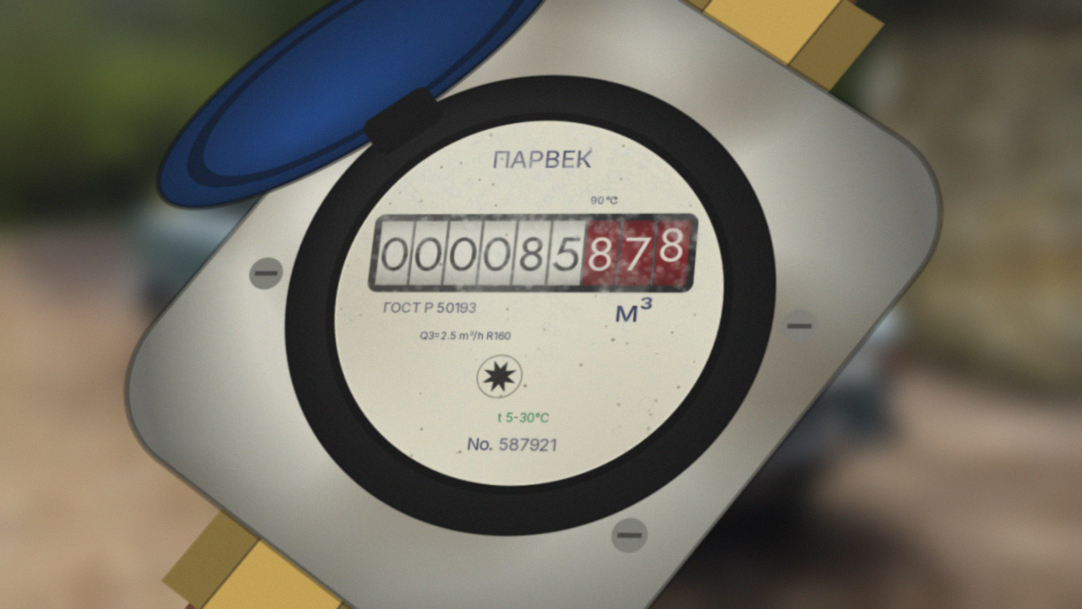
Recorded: 85.878; m³
